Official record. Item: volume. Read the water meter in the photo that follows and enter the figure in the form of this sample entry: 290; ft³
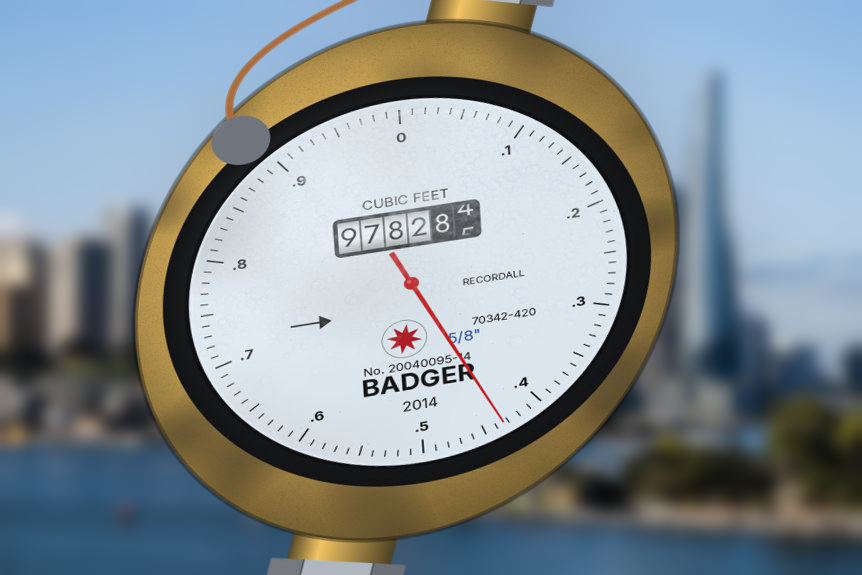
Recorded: 978284.43; ft³
